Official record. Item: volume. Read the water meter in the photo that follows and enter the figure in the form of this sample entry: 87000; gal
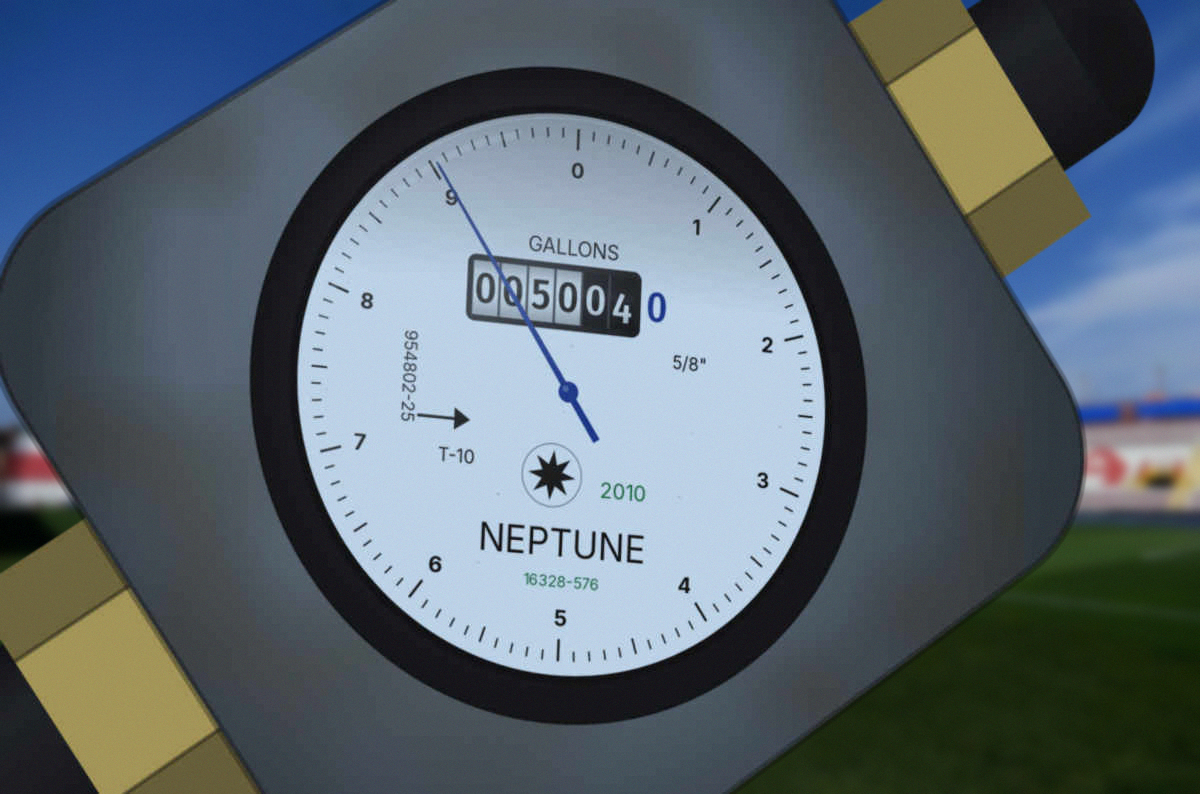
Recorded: 50039.0; gal
